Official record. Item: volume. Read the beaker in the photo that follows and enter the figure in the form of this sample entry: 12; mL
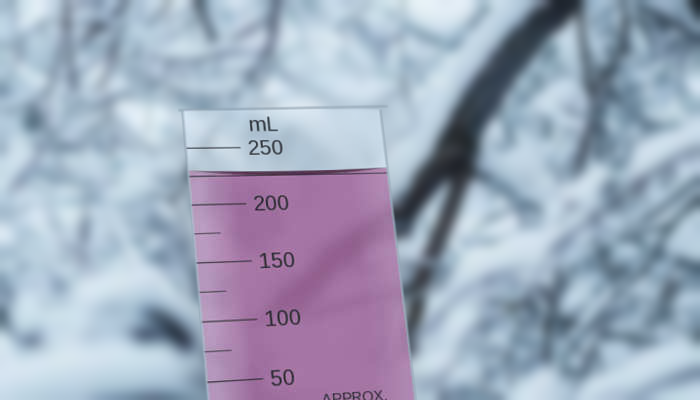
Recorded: 225; mL
